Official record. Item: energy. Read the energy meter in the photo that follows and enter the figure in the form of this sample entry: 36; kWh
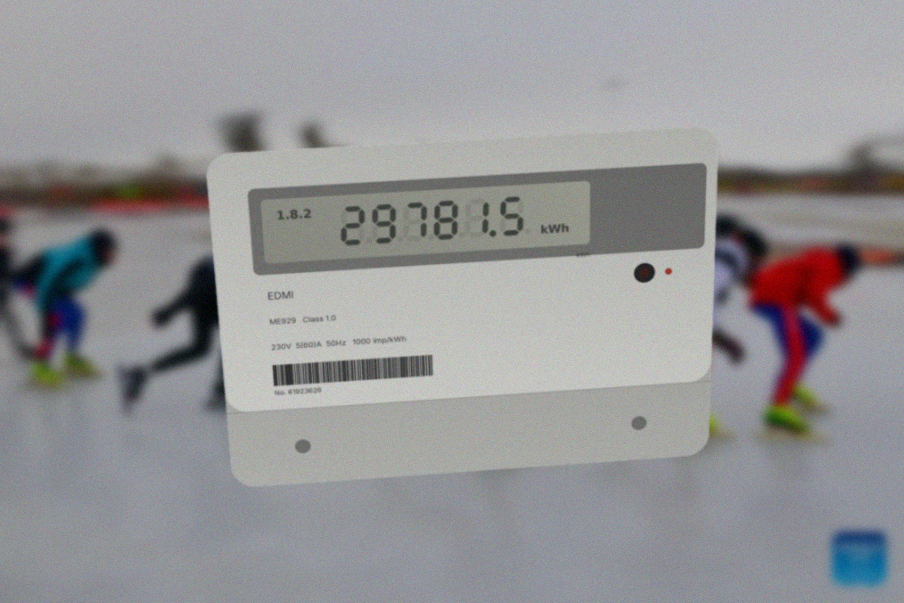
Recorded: 29781.5; kWh
